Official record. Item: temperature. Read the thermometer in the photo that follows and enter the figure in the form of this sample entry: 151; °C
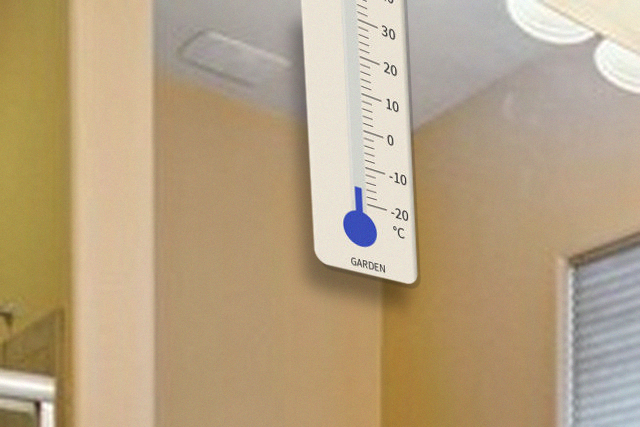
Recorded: -16; °C
